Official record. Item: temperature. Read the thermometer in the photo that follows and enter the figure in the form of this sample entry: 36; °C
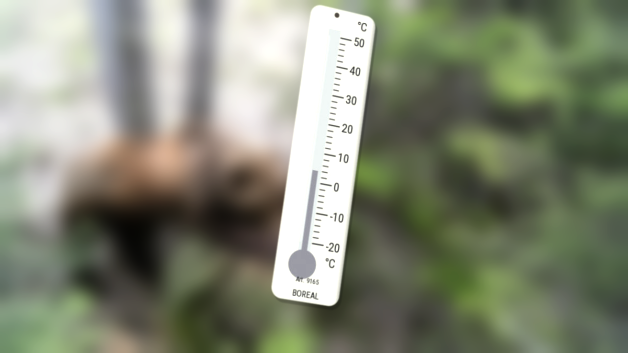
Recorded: 4; °C
